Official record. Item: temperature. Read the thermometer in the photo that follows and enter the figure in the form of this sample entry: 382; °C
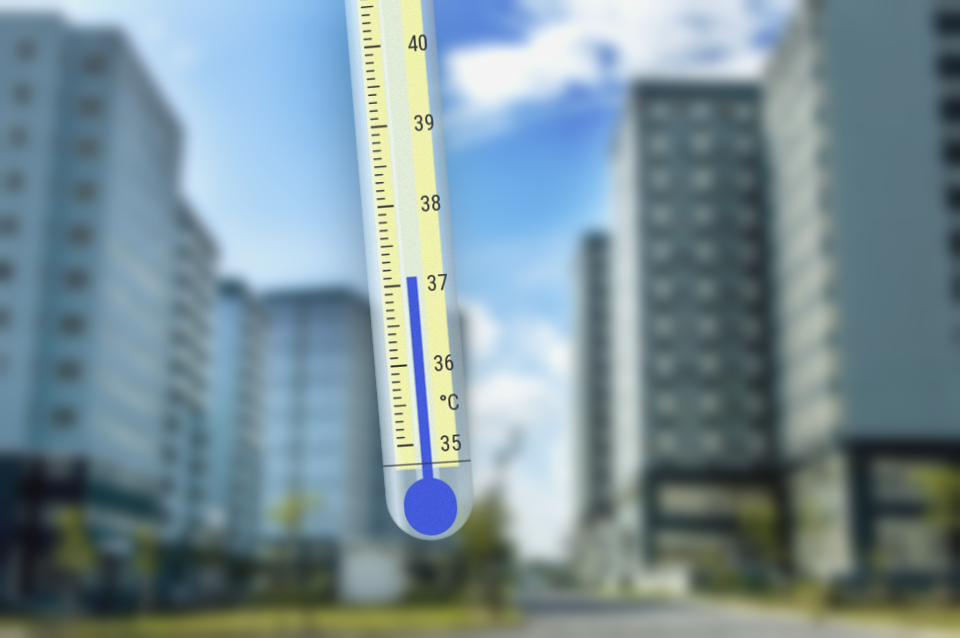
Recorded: 37.1; °C
